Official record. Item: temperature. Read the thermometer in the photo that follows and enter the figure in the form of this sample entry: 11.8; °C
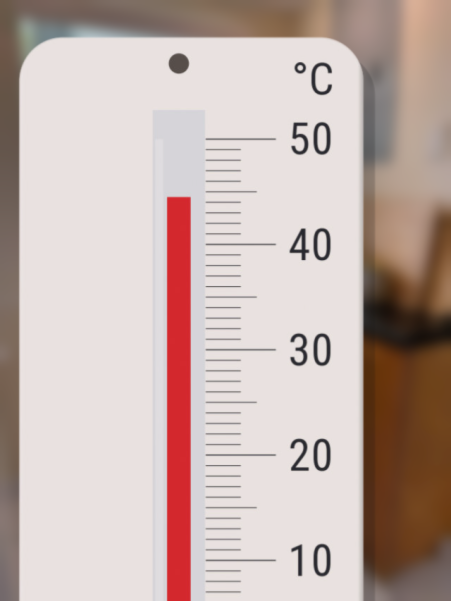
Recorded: 44.5; °C
